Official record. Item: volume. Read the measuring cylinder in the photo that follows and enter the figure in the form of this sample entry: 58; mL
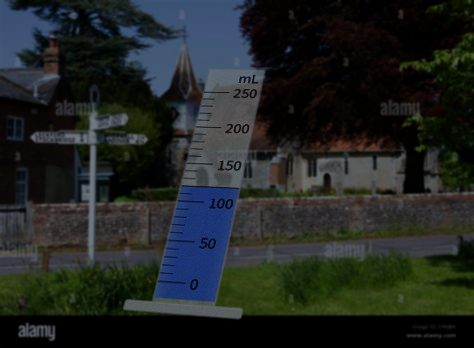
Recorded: 120; mL
